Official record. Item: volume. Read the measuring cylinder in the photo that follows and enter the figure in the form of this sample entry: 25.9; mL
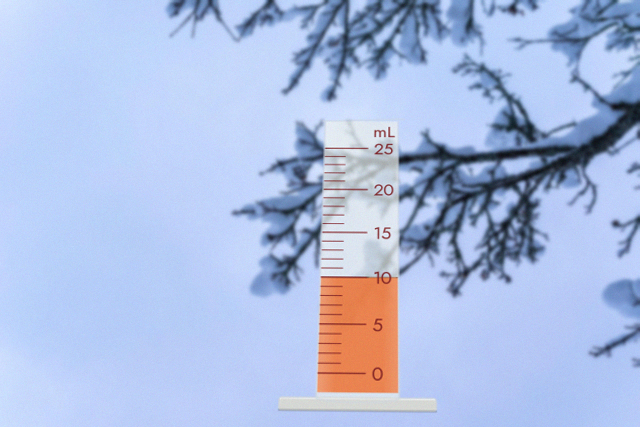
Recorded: 10; mL
